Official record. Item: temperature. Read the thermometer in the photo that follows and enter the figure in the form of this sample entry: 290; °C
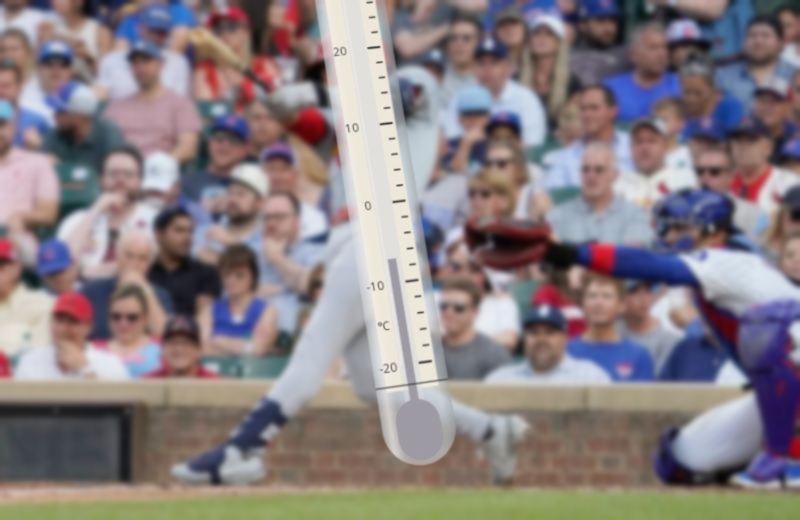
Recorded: -7; °C
